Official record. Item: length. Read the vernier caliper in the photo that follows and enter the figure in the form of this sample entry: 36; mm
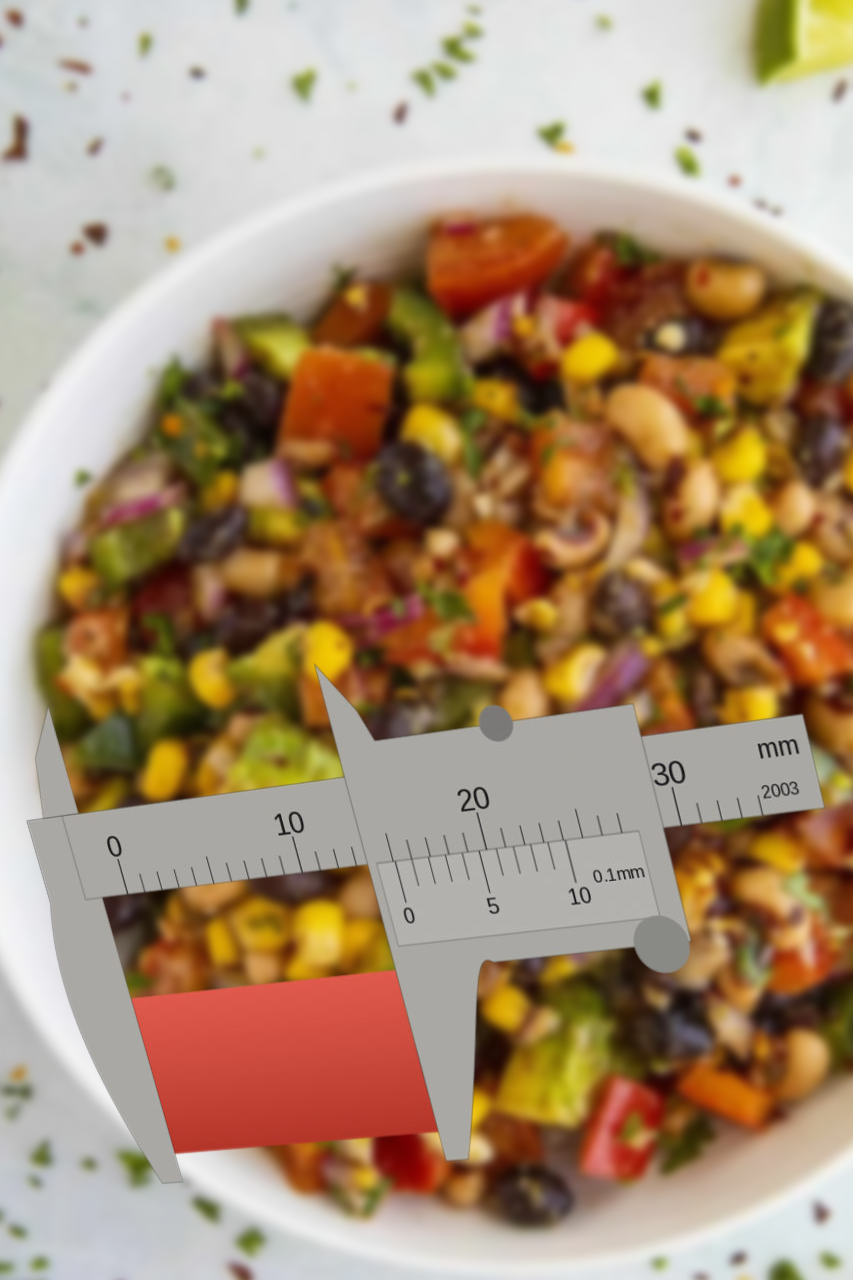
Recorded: 15.1; mm
